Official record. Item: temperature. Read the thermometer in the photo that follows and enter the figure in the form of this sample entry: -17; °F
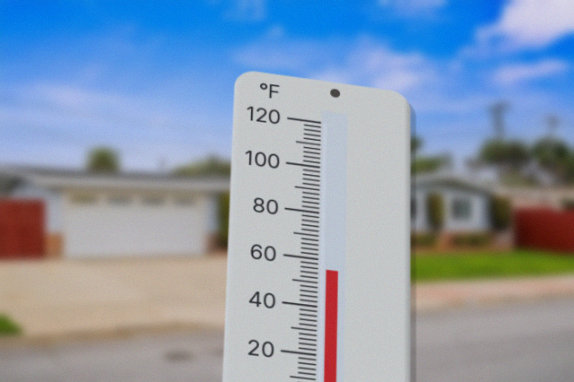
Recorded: 56; °F
